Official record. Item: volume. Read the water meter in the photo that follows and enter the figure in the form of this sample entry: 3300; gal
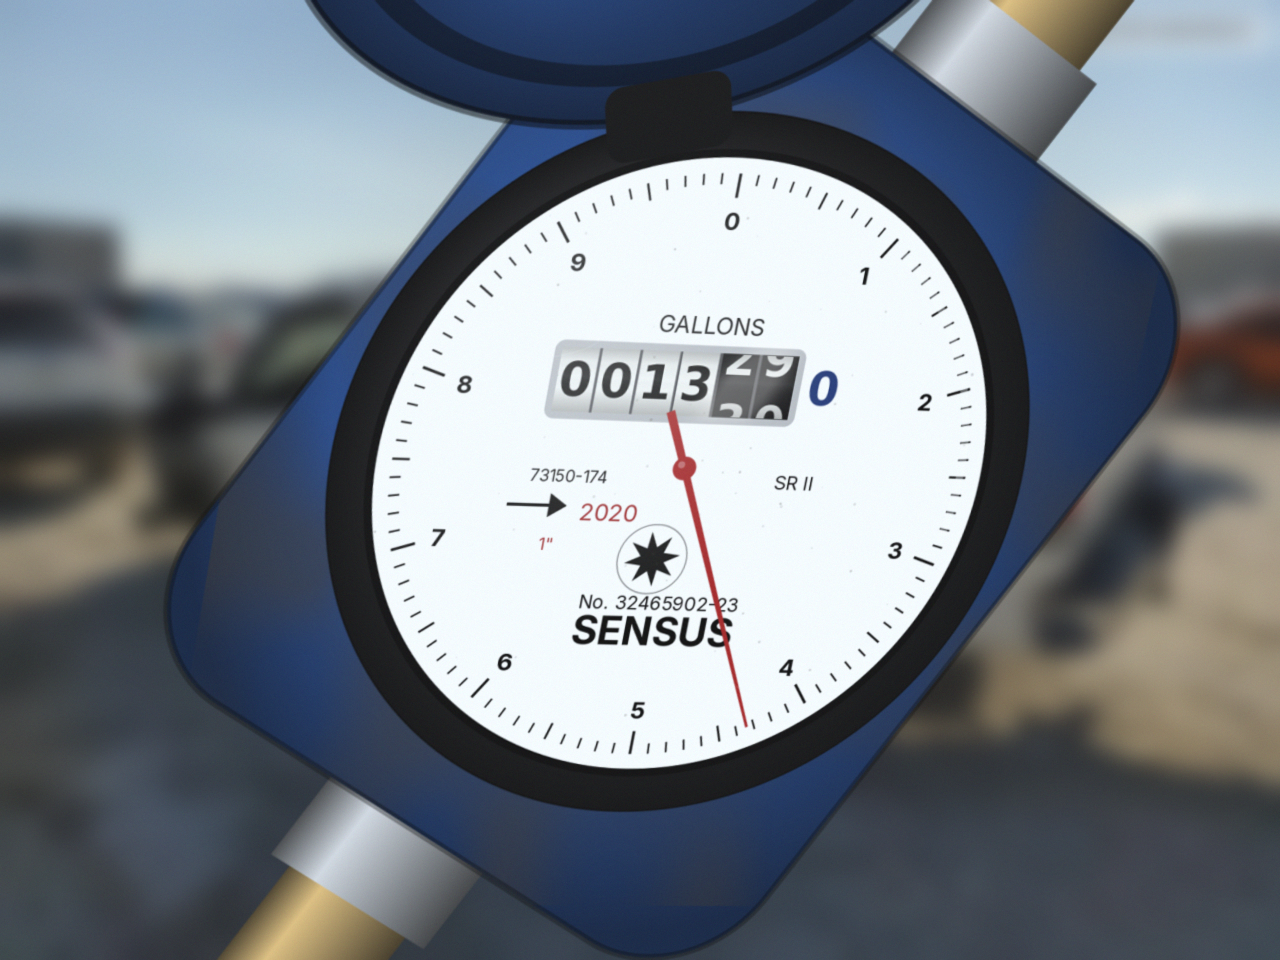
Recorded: 13294.3; gal
